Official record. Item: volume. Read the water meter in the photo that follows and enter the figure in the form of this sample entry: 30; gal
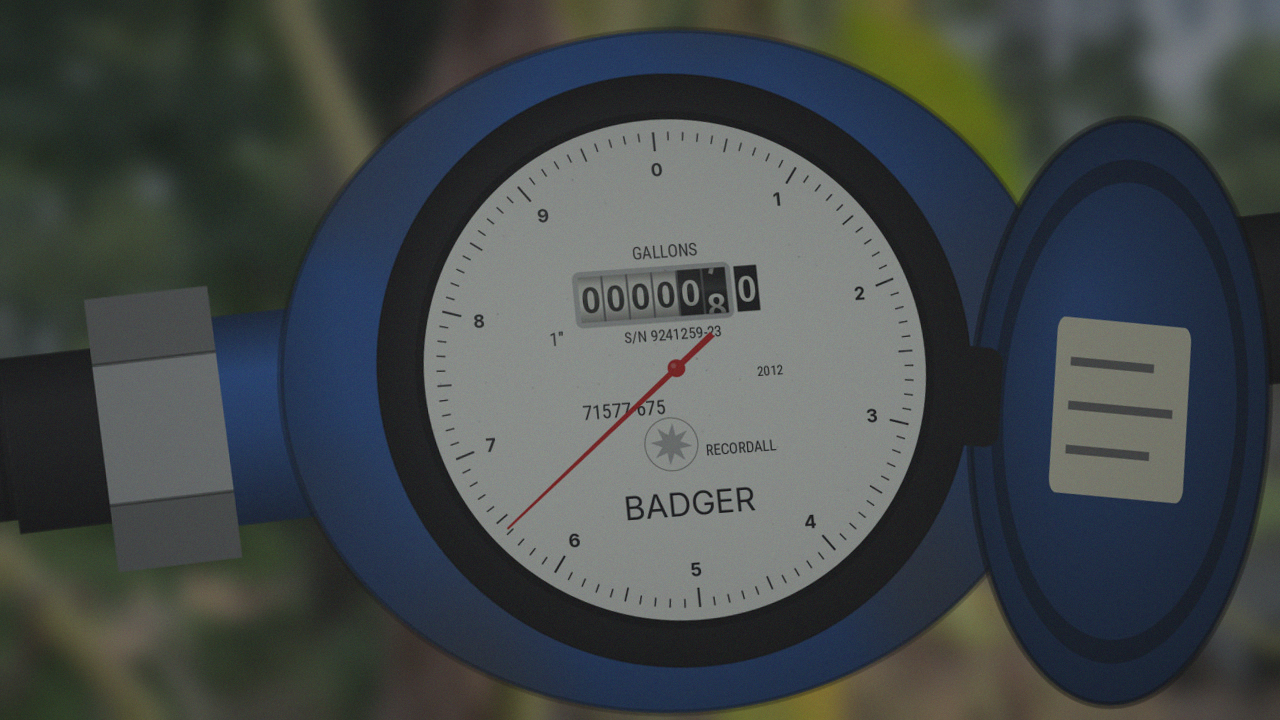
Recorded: 76.4; gal
